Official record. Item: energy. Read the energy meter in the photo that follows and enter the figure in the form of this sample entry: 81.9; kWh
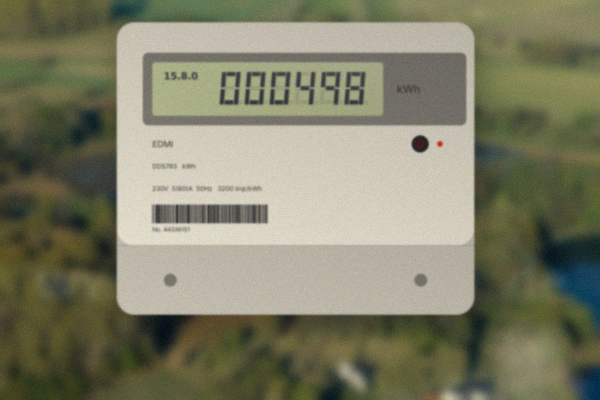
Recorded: 498; kWh
